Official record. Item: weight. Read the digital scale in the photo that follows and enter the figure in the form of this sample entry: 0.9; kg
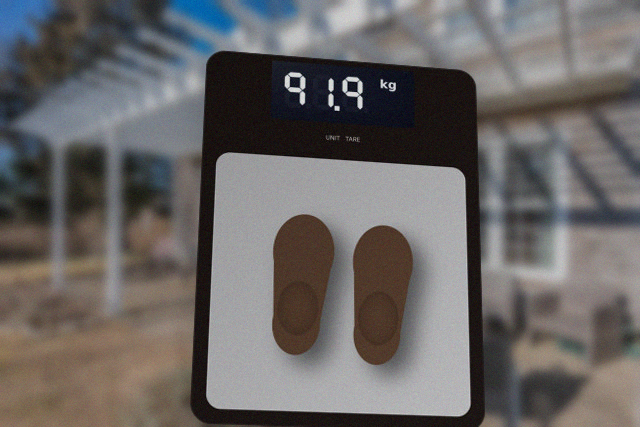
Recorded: 91.9; kg
